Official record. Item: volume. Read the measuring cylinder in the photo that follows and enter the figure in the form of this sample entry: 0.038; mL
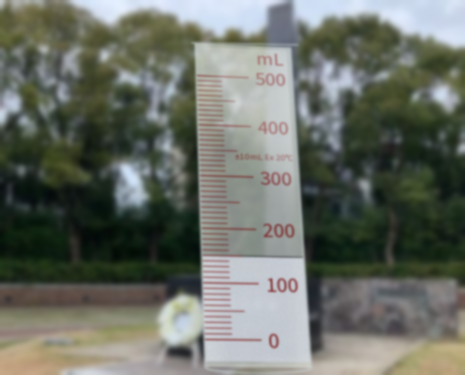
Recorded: 150; mL
